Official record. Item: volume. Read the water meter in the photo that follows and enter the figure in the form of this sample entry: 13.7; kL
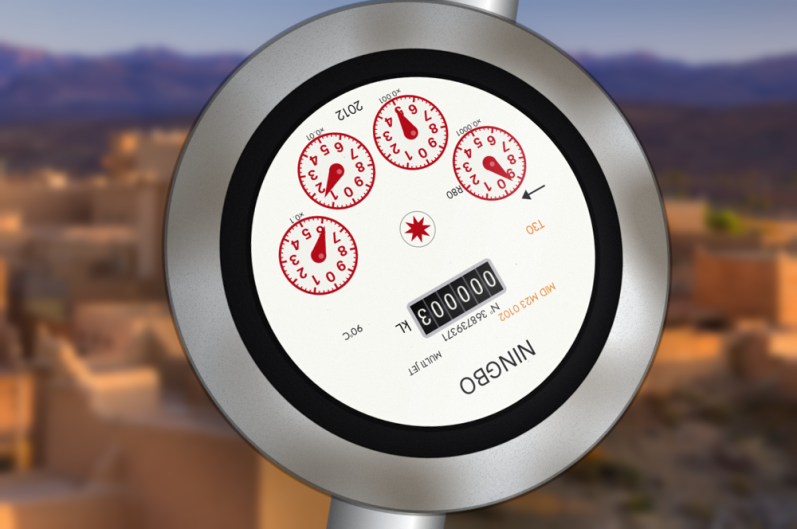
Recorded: 3.6149; kL
